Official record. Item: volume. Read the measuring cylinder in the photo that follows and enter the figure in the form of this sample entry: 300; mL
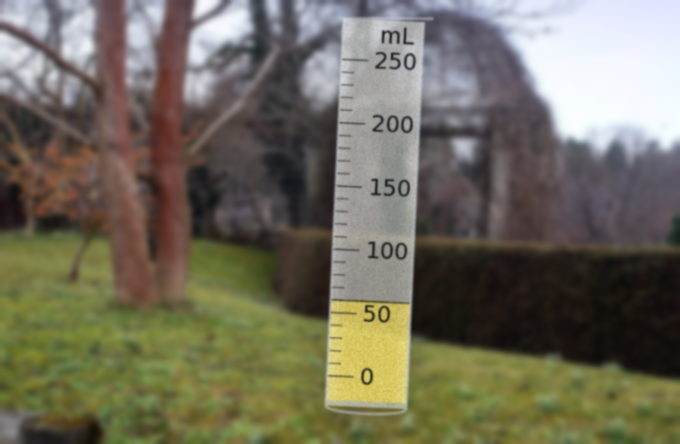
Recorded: 60; mL
